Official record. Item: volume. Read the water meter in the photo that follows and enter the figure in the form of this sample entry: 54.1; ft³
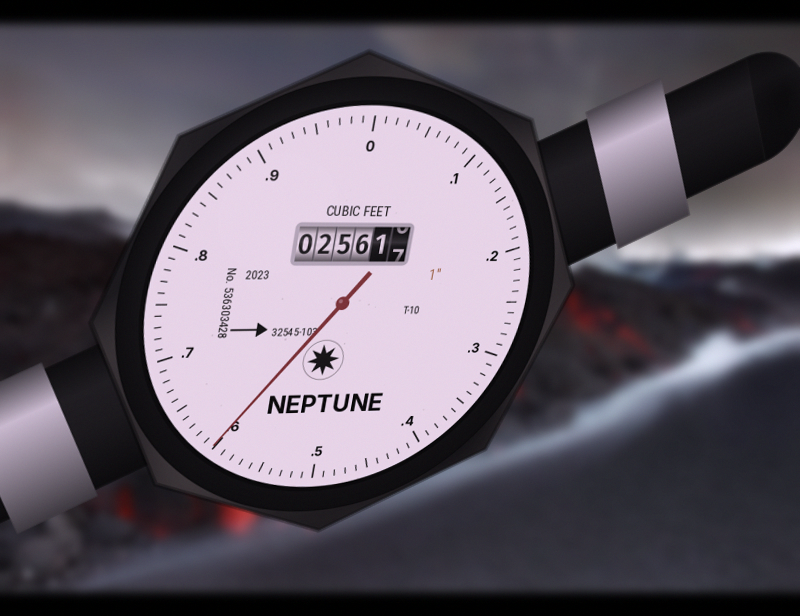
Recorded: 25616.60; ft³
